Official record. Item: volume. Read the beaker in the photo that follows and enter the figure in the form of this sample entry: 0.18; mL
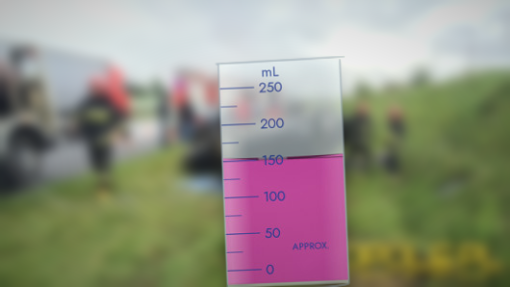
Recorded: 150; mL
